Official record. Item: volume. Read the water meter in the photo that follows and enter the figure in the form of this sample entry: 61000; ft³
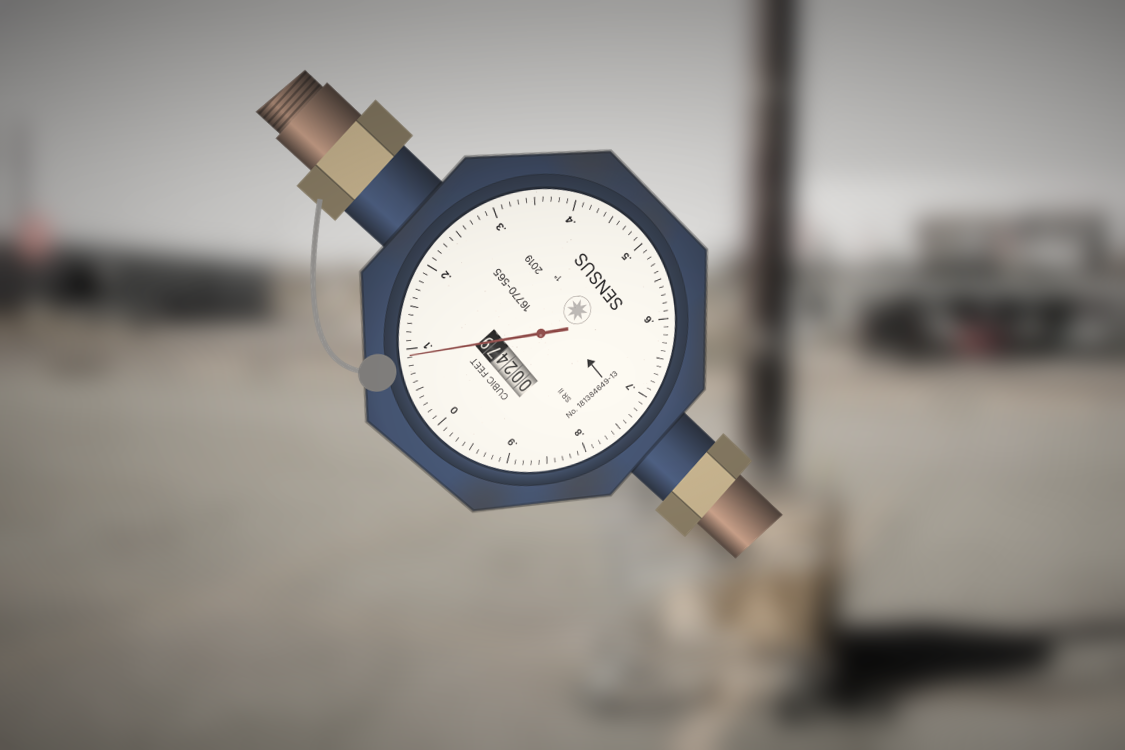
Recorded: 2479.09; ft³
